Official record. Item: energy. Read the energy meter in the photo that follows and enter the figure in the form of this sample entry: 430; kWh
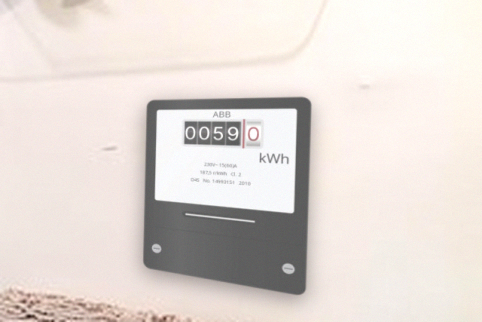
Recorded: 59.0; kWh
